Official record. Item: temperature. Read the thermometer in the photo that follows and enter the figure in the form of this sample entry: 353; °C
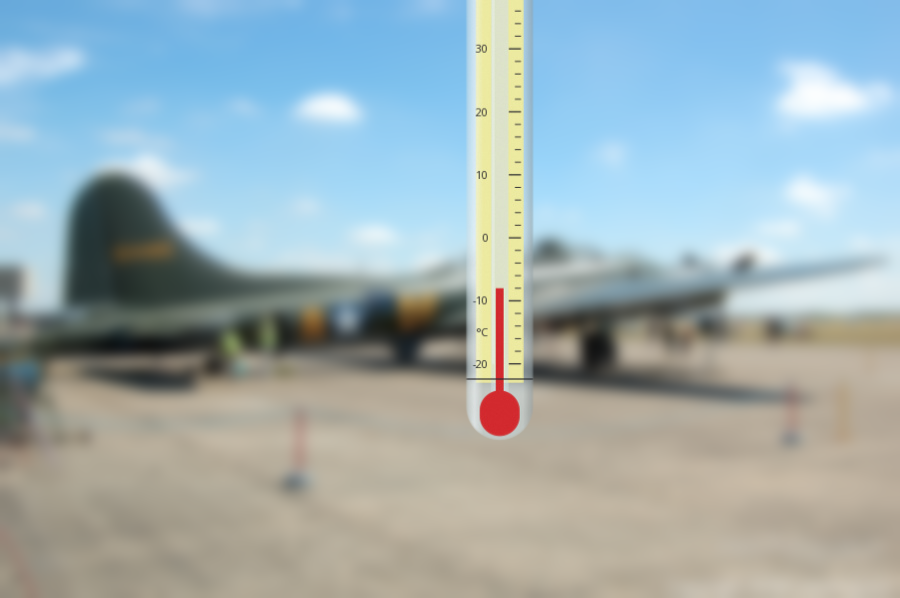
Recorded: -8; °C
